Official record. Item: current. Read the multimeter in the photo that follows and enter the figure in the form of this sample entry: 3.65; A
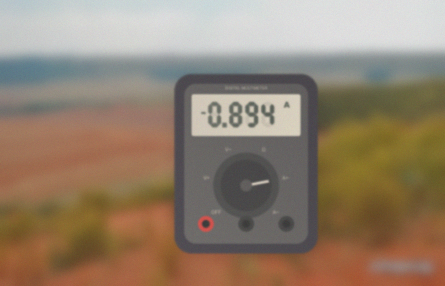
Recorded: -0.894; A
